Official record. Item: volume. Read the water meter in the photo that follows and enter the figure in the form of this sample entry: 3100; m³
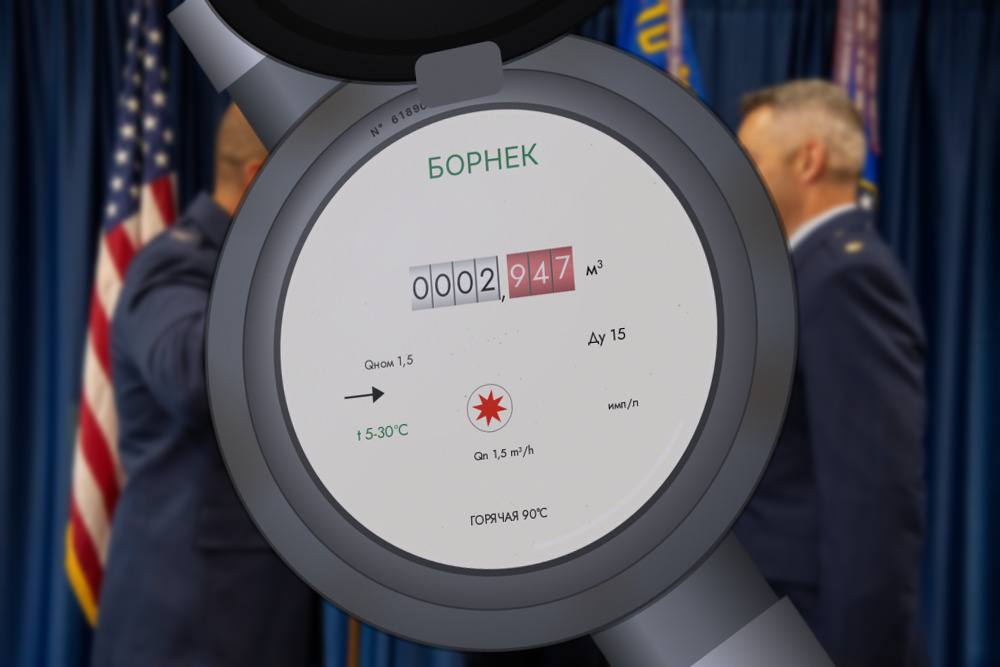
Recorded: 2.947; m³
